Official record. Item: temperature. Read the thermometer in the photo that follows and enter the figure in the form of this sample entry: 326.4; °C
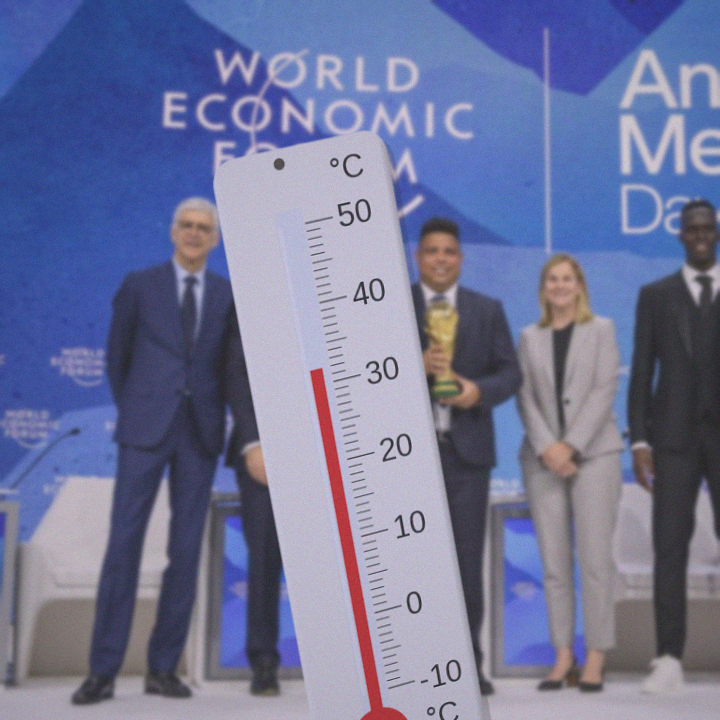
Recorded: 32; °C
